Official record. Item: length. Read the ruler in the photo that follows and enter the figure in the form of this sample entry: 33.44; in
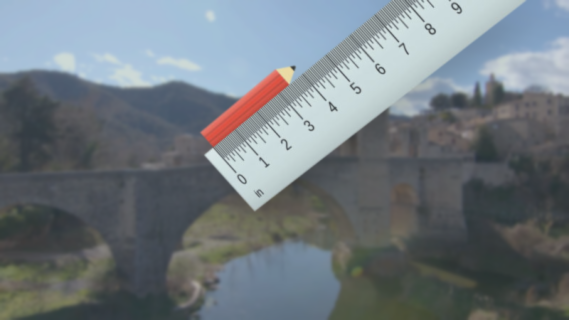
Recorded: 4; in
